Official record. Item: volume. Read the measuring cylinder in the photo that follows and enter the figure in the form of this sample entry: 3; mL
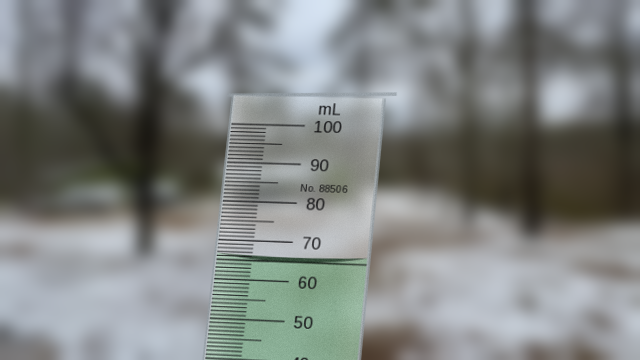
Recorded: 65; mL
